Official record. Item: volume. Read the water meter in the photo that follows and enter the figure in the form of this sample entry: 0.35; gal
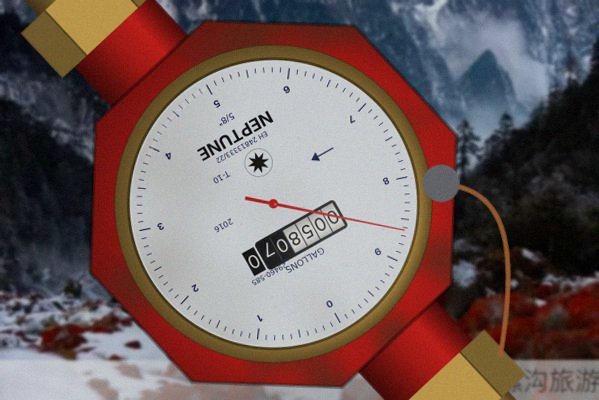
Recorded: 58068.6; gal
